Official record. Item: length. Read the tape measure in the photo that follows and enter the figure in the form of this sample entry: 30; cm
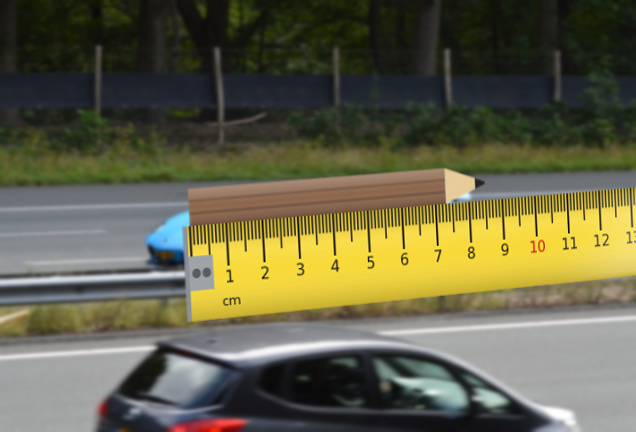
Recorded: 8.5; cm
